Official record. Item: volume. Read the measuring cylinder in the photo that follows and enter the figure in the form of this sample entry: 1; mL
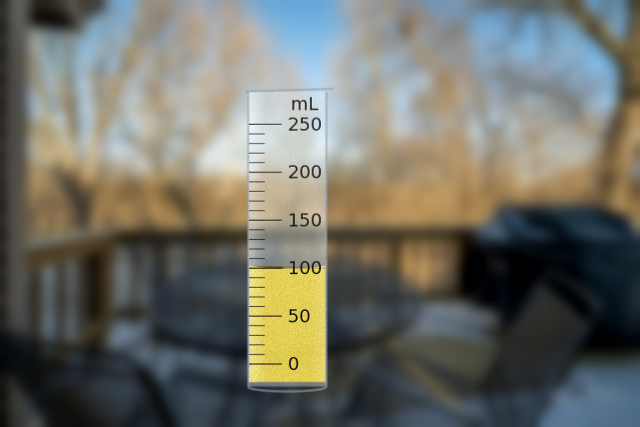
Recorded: 100; mL
